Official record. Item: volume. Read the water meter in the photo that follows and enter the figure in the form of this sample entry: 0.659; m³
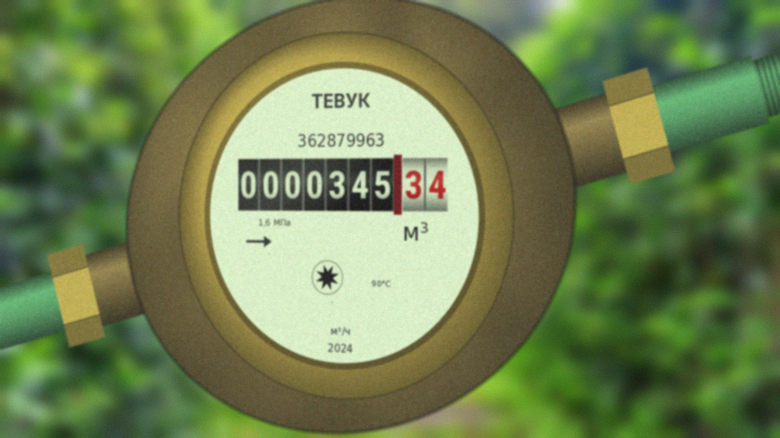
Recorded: 345.34; m³
